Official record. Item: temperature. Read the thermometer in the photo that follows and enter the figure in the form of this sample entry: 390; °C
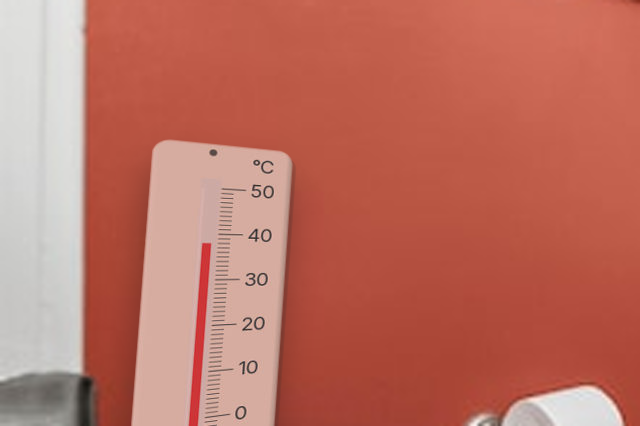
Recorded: 38; °C
